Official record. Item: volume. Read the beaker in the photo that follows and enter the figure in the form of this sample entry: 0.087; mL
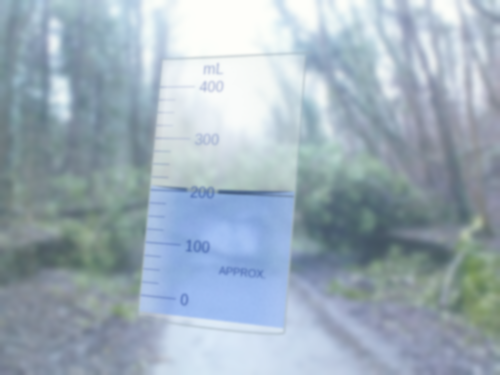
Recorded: 200; mL
